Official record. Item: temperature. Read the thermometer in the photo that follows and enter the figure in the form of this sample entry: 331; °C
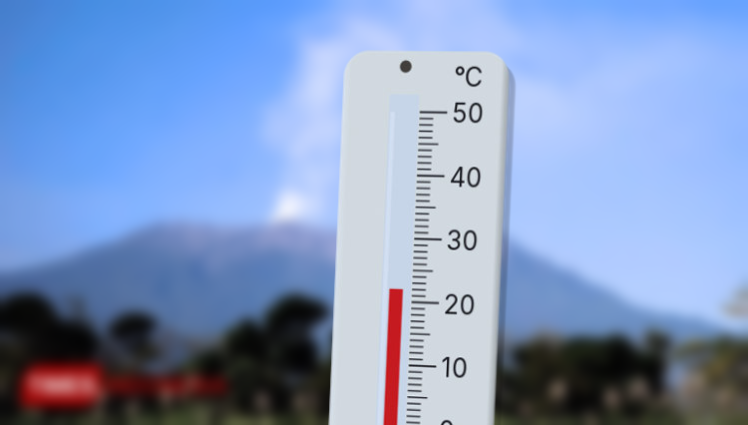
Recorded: 22; °C
